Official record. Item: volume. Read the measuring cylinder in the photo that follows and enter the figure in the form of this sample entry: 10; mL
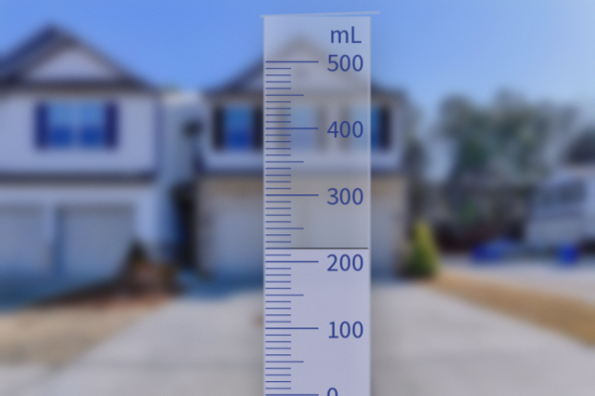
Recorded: 220; mL
